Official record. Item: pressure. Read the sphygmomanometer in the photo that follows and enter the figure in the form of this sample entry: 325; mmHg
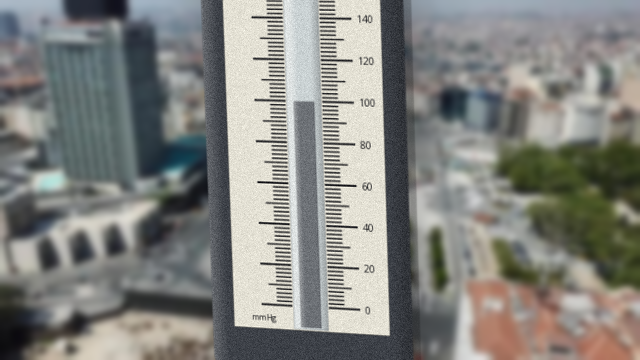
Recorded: 100; mmHg
